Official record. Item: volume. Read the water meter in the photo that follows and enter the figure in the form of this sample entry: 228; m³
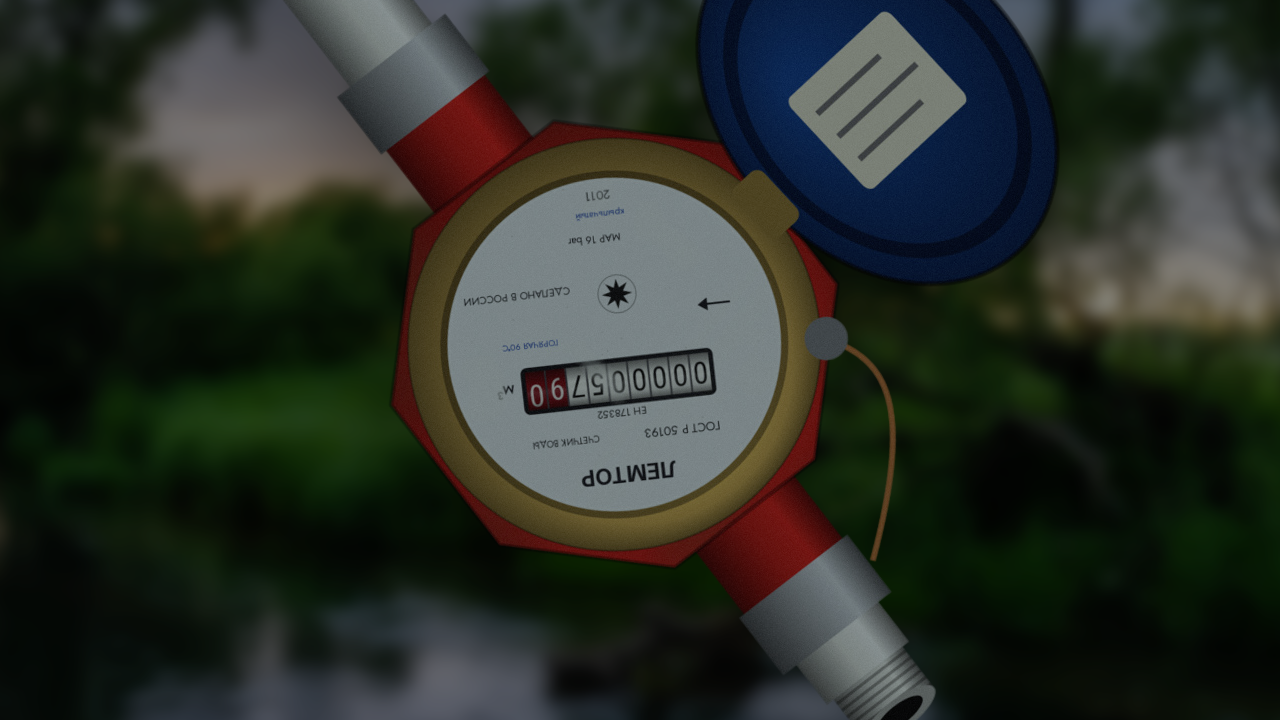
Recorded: 57.90; m³
